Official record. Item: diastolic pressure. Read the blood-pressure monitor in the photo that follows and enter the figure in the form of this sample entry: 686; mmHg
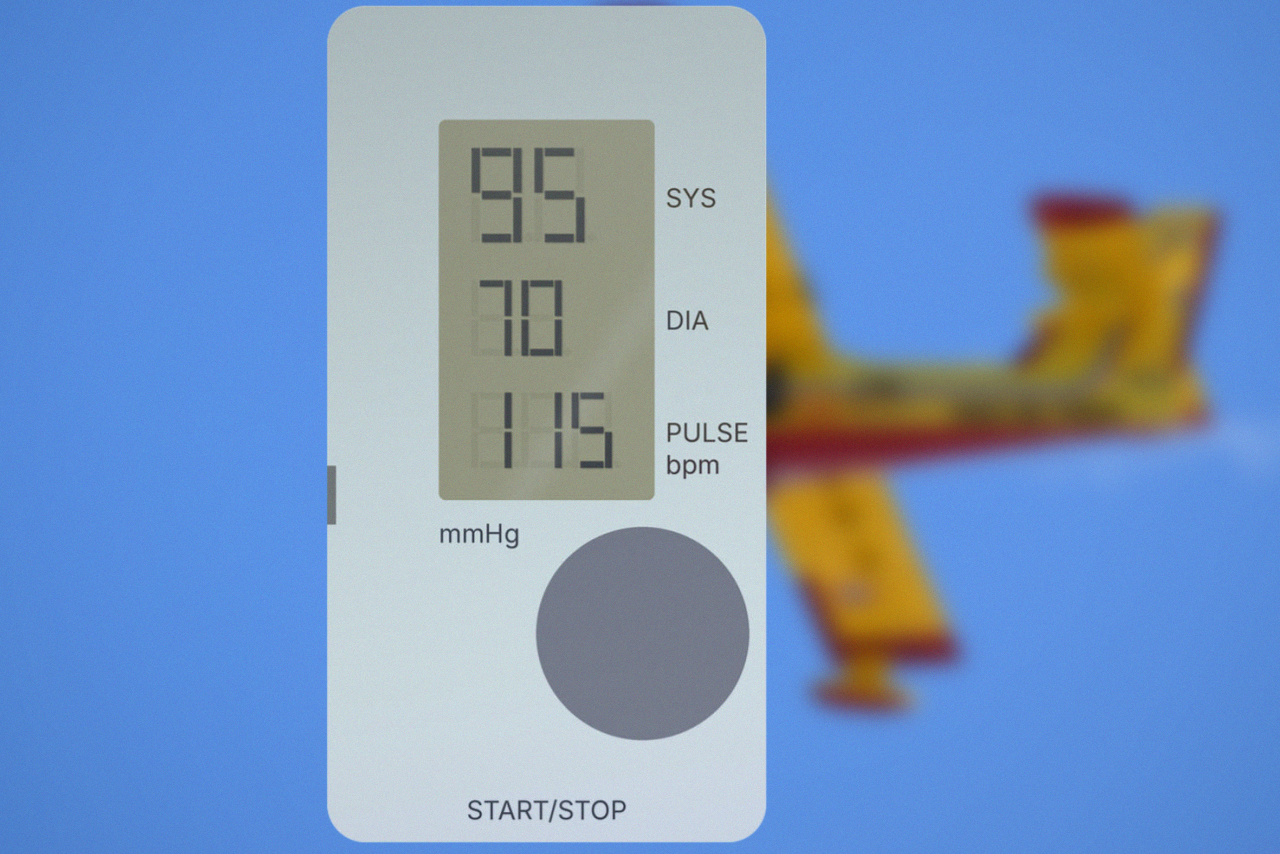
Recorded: 70; mmHg
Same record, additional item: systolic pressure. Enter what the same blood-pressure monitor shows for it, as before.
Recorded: 95; mmHg
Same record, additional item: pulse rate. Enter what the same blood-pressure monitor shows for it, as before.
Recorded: 115; bpm
